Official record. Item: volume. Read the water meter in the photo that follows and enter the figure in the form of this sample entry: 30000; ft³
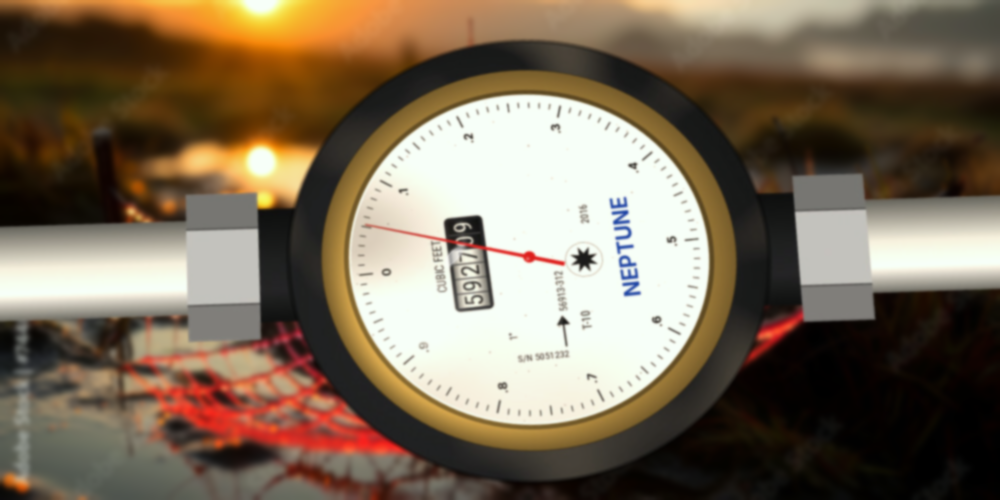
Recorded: 592709.05; ft³
